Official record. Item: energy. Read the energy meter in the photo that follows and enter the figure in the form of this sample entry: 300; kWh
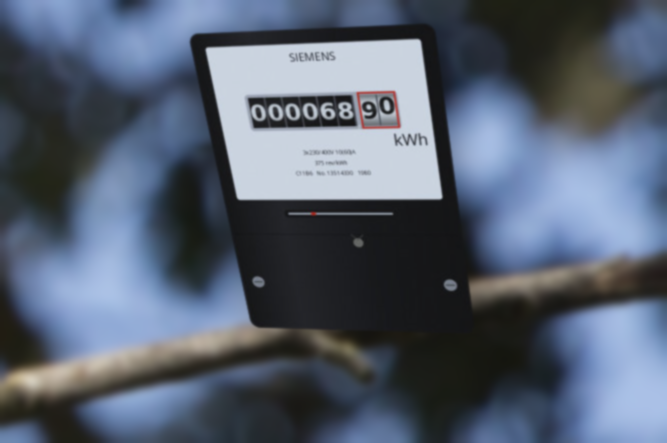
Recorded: 68.90; kWh
